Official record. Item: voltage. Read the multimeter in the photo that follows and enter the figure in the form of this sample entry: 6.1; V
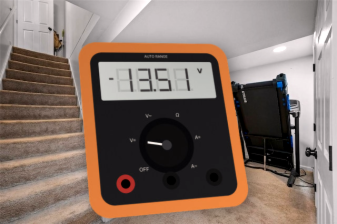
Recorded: -13.51; V
